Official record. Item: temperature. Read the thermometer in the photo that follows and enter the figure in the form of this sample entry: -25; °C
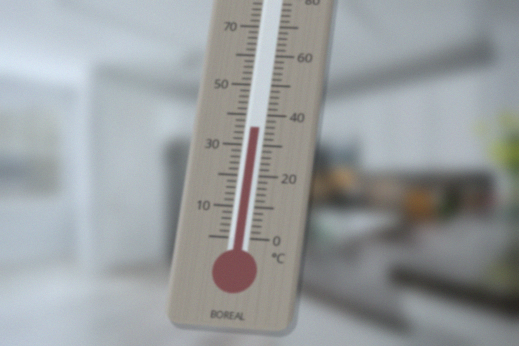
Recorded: 36; °C
